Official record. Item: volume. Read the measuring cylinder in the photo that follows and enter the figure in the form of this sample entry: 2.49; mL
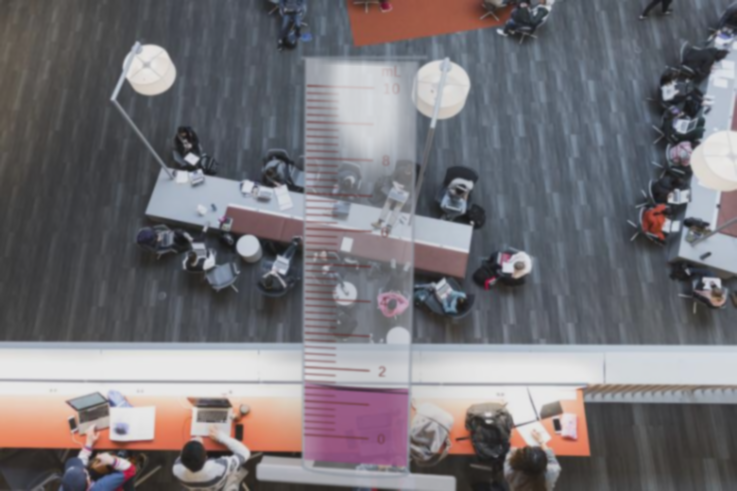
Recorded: 1.4; mL
